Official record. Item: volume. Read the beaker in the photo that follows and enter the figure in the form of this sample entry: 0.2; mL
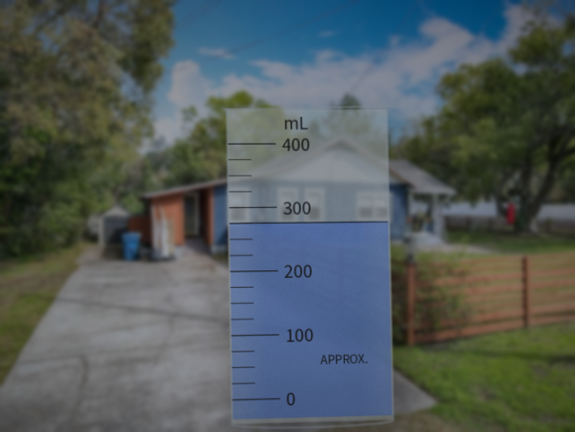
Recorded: 275; mL
